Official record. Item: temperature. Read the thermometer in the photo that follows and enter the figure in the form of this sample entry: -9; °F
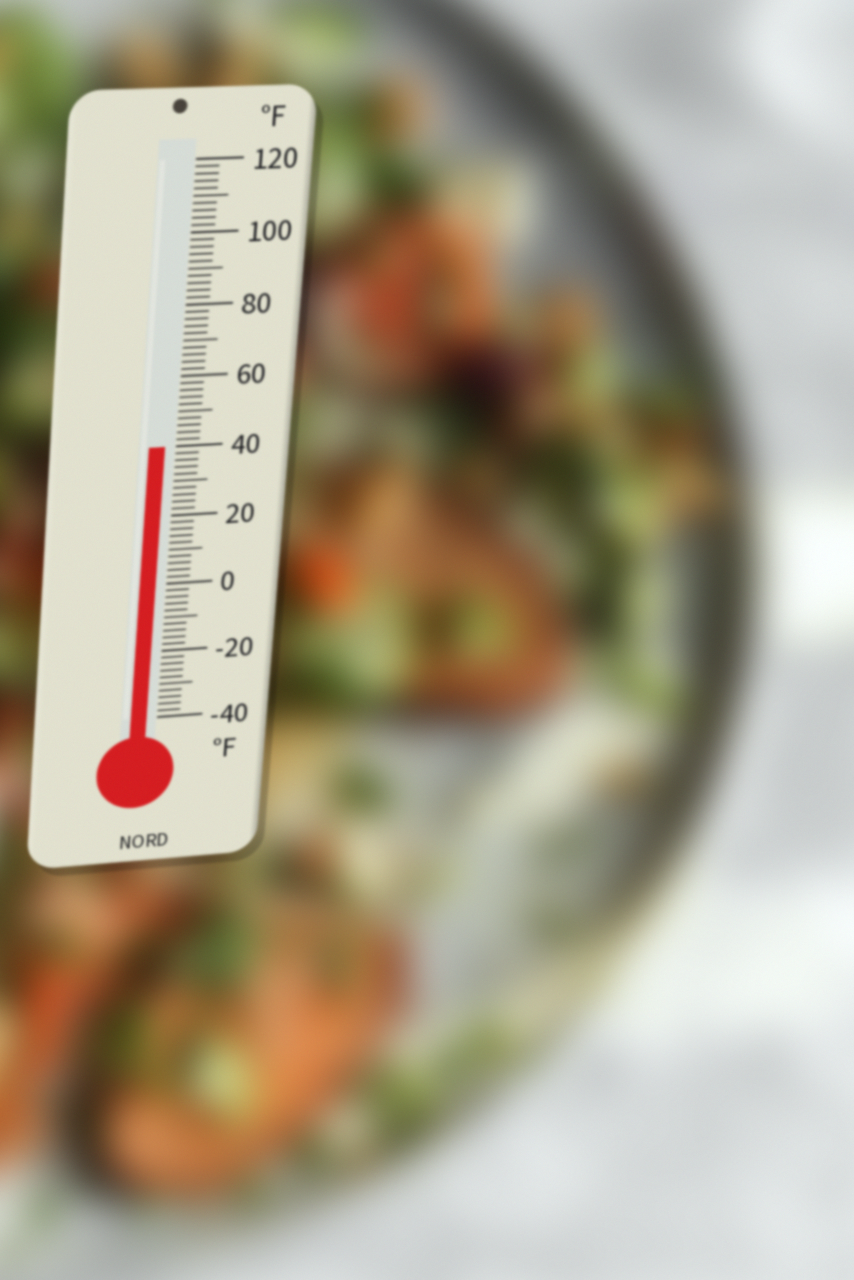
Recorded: 40; °F
